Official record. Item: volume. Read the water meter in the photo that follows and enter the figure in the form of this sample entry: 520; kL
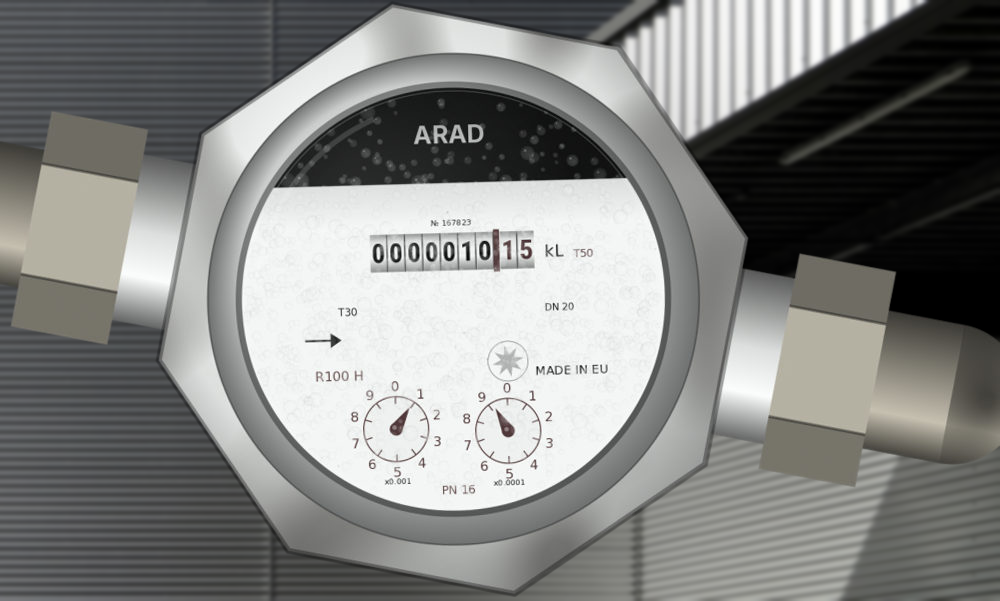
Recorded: 10.1509; kL
